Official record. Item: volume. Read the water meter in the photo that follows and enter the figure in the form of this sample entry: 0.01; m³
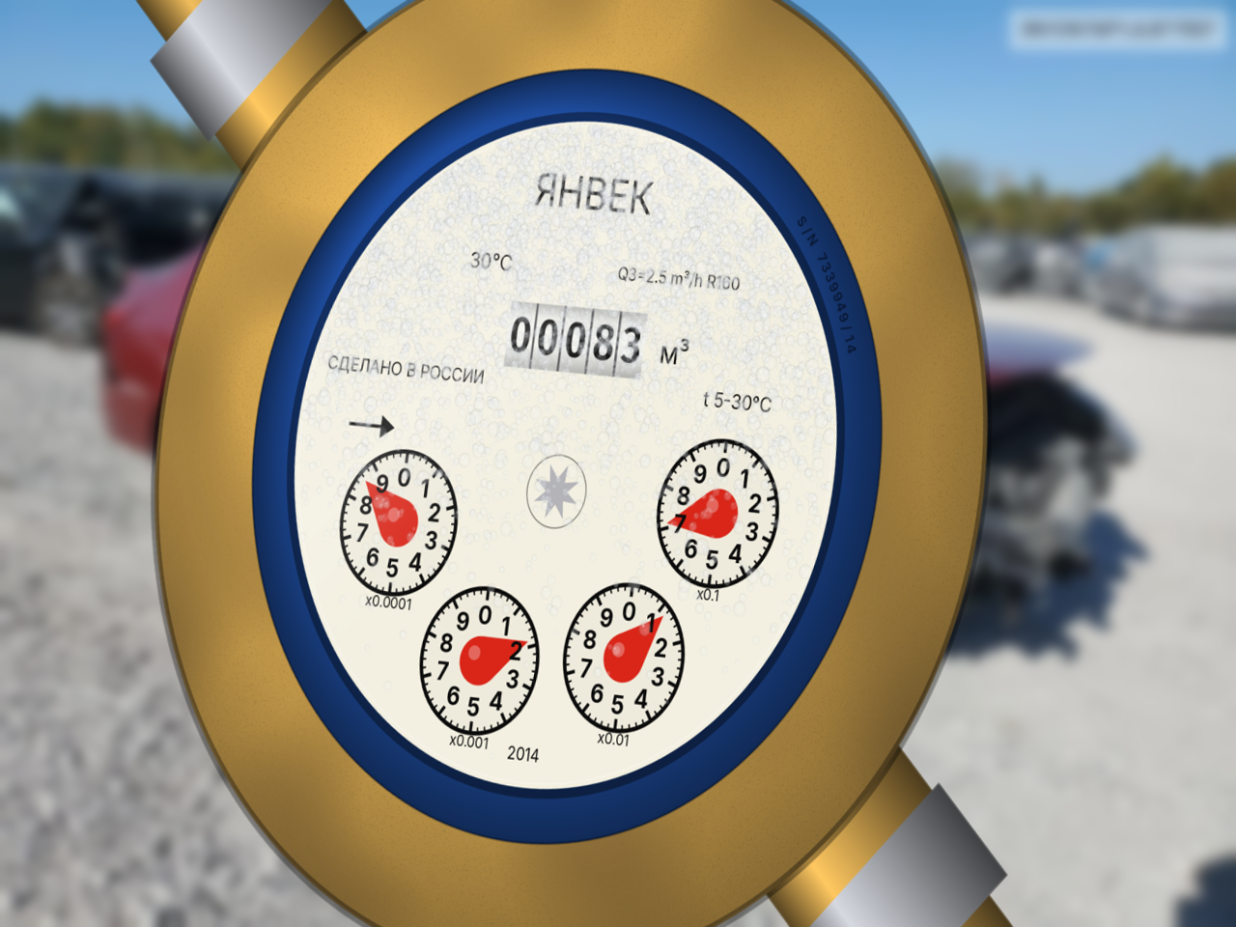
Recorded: 83.7118; m³
